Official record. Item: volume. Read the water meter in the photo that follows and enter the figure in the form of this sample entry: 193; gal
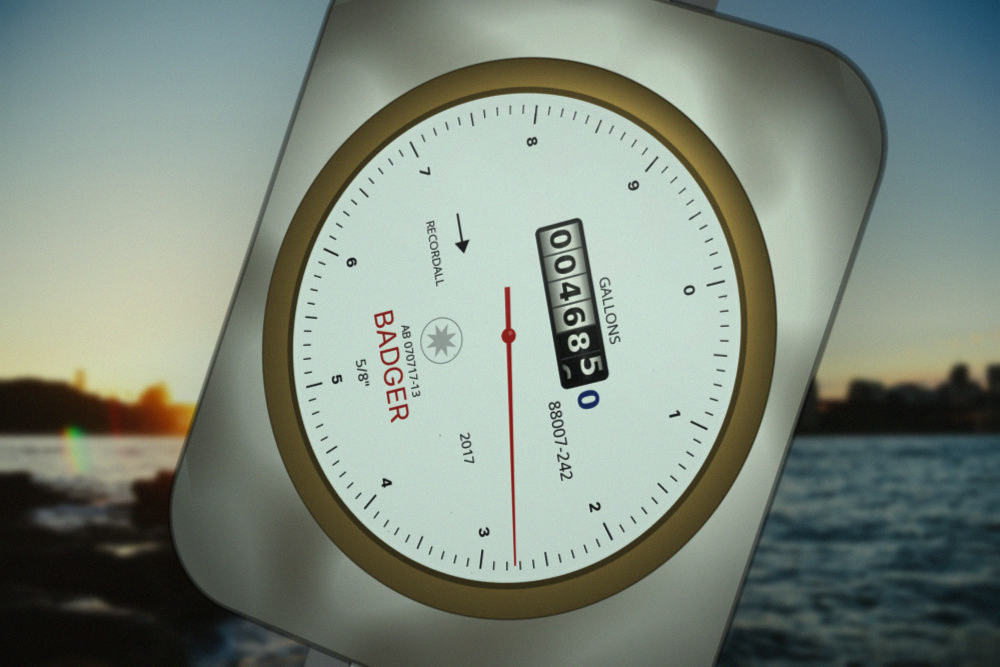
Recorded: 46852.7; gal
